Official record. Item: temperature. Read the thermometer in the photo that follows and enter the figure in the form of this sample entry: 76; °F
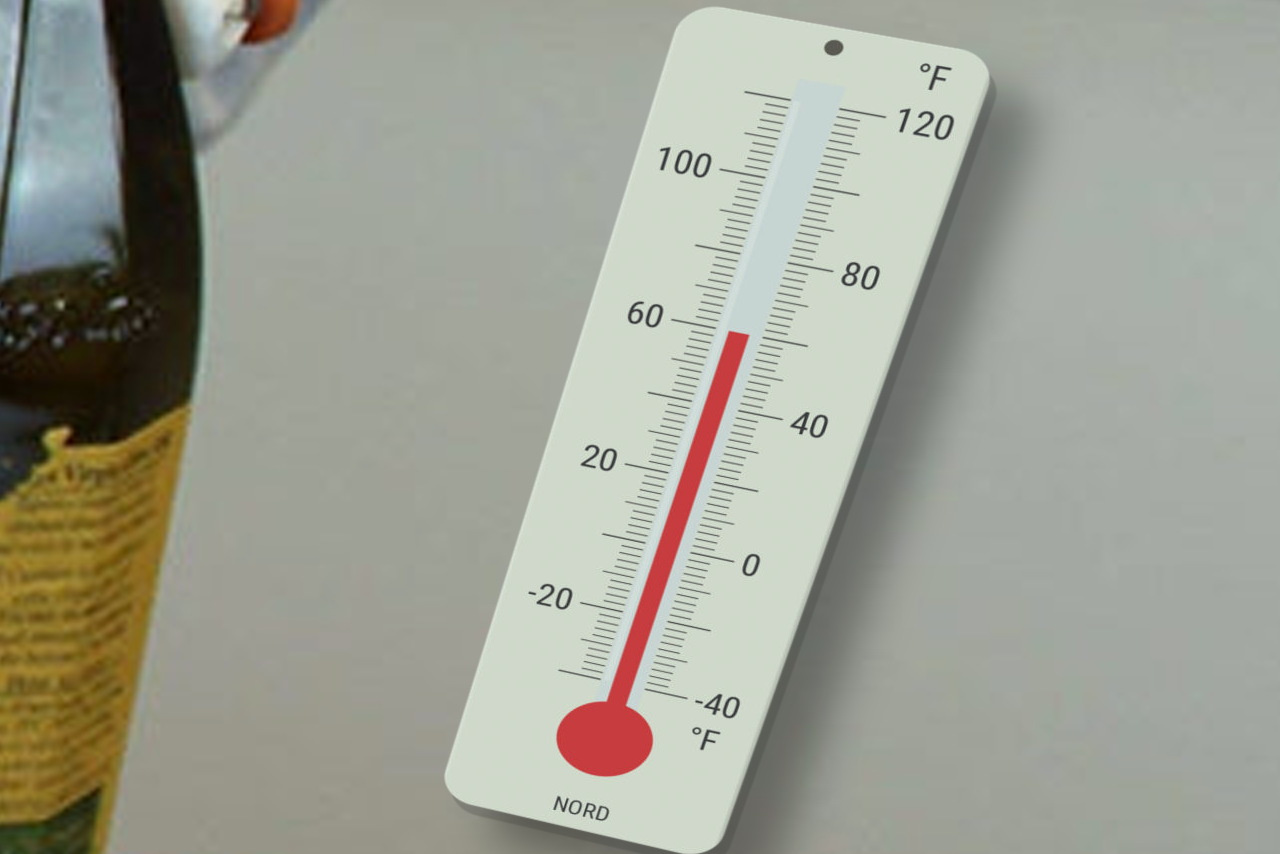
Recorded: 60; °F
